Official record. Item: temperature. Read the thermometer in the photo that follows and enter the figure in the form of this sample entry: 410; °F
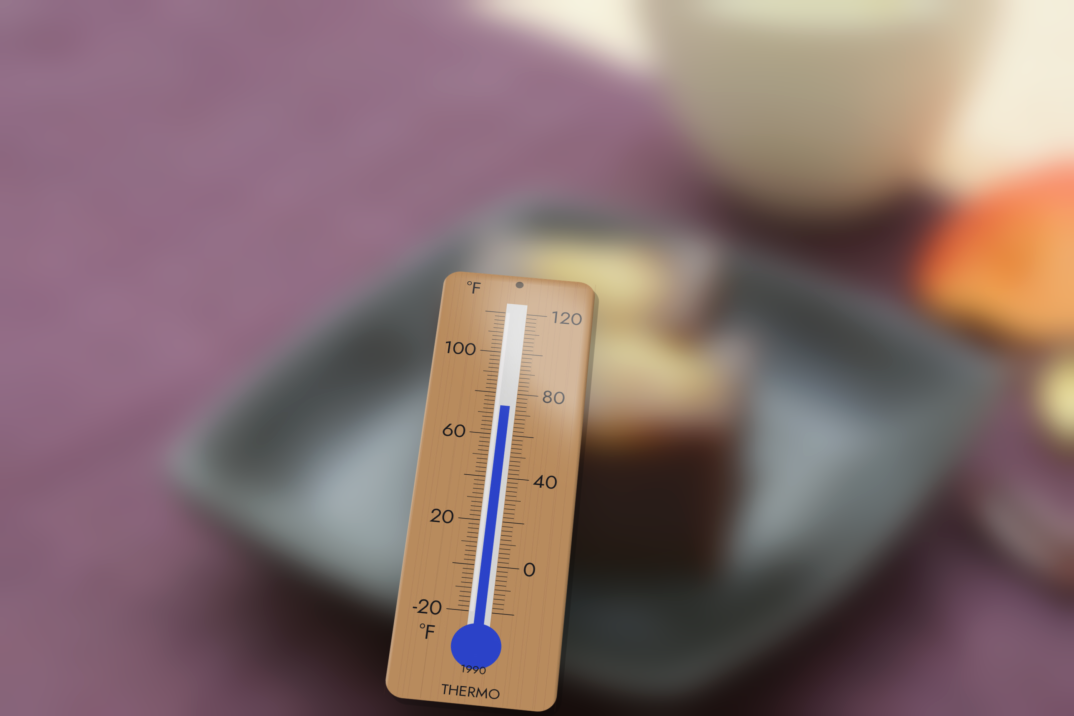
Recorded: 74; °F
